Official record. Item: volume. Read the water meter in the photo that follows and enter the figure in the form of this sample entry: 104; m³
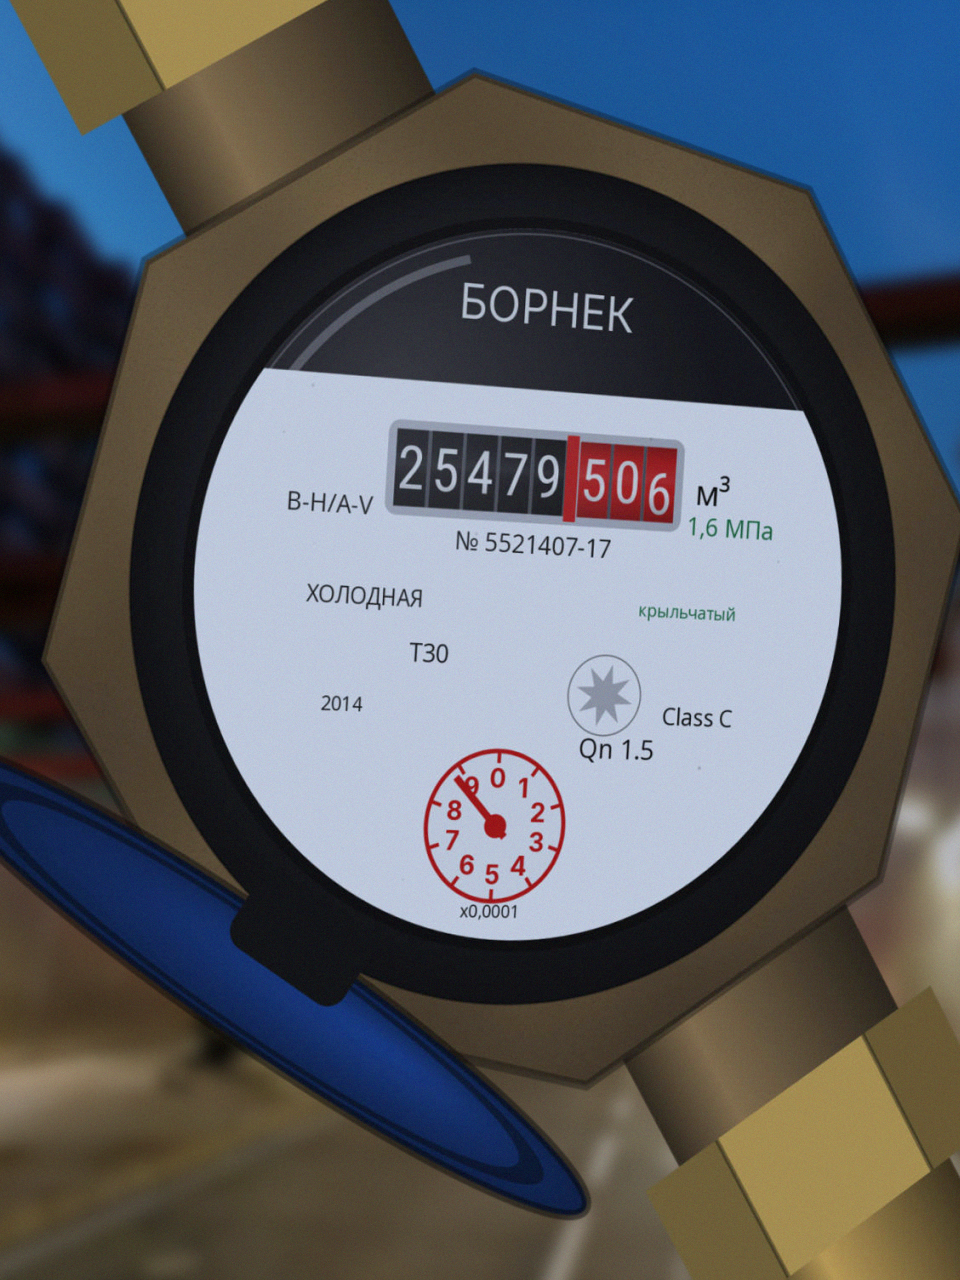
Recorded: 25479.5058; m³
